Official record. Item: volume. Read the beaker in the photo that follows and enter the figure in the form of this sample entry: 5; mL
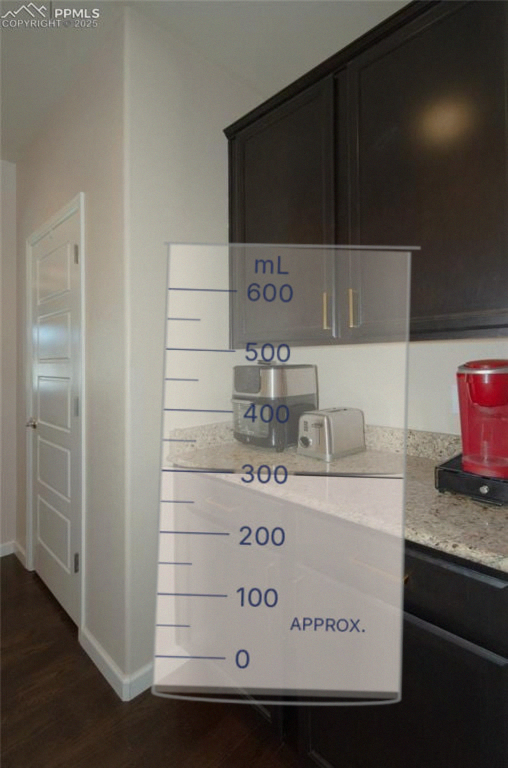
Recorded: 300; mL
